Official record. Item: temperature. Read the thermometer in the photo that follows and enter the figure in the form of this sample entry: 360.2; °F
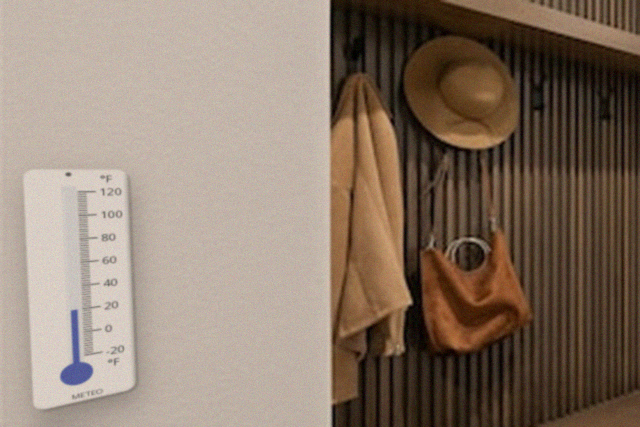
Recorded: 20; °F
